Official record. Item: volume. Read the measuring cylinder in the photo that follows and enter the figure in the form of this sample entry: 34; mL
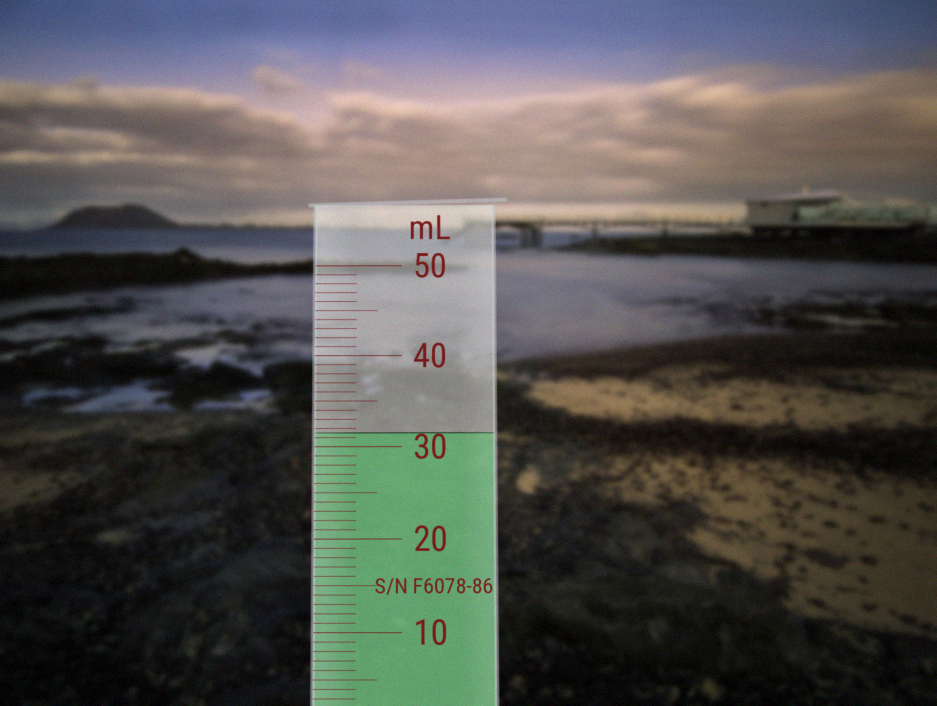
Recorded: 31.5; mL
